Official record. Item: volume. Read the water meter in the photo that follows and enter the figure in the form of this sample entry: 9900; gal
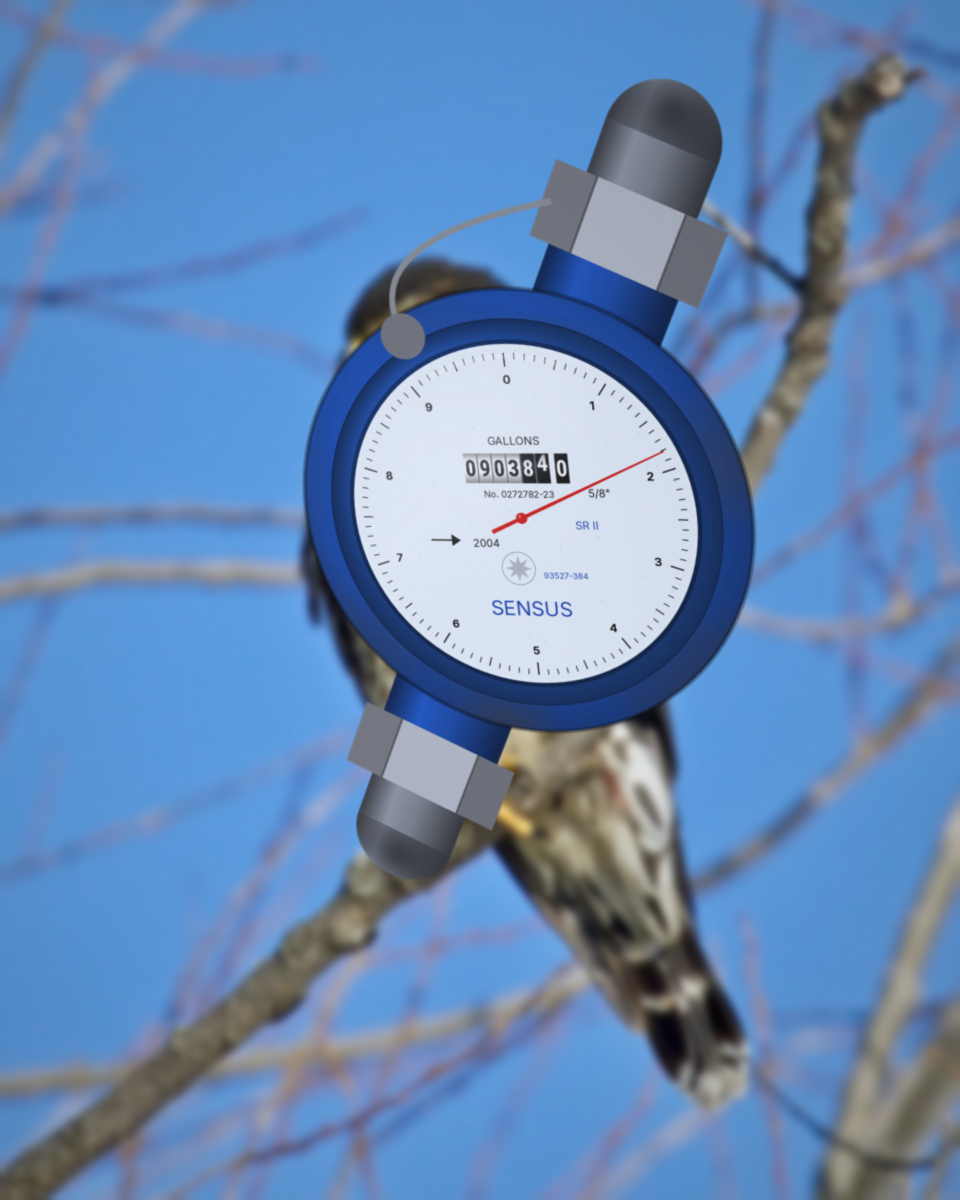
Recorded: 903841.8; gal
